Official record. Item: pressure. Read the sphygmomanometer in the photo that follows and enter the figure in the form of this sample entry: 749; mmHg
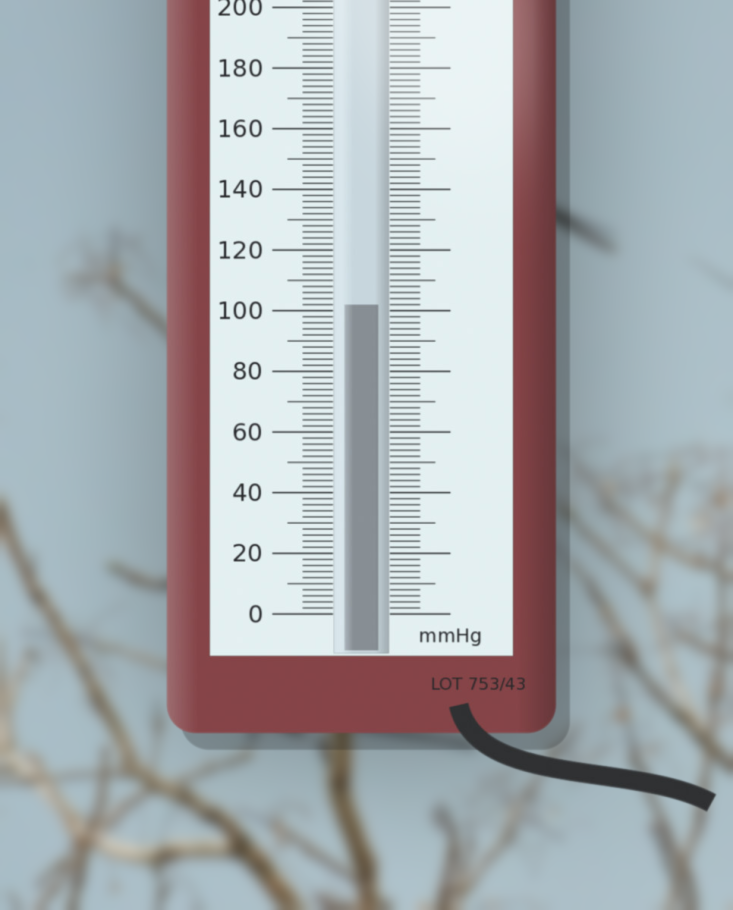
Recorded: 102; mmHg
